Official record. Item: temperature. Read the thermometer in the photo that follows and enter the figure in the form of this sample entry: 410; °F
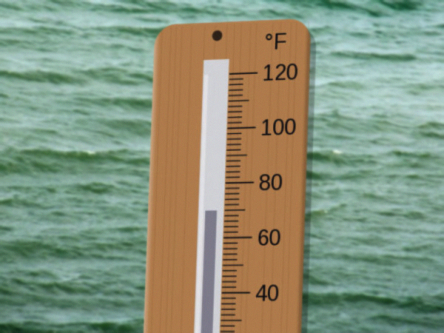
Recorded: 70; °F
